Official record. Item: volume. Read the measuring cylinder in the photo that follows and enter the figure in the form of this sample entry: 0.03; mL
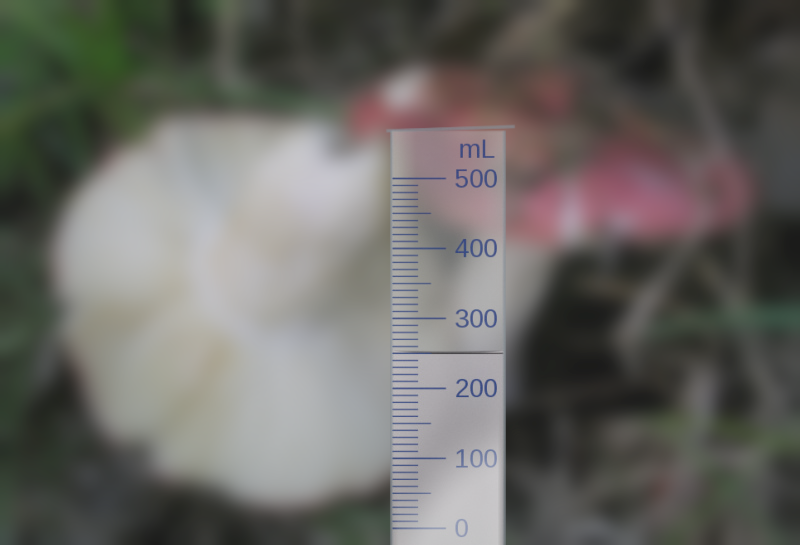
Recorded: 250; mL
